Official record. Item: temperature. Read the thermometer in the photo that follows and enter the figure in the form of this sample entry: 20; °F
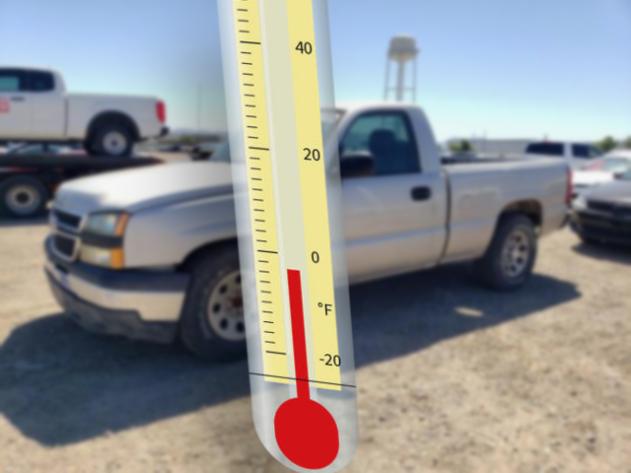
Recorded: -3; °F
